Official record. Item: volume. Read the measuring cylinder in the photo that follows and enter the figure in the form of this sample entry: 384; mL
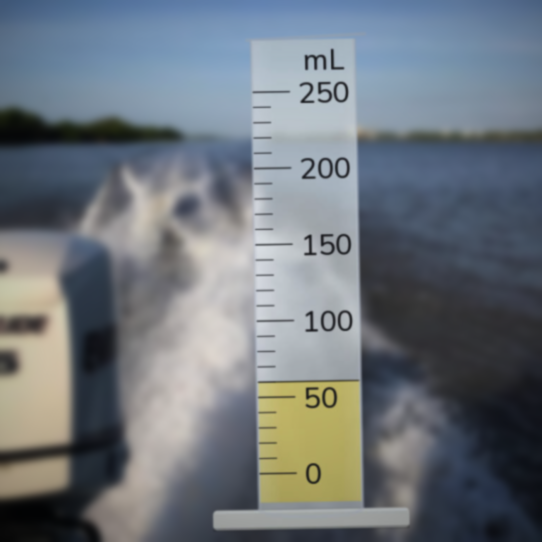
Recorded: 60; mL
